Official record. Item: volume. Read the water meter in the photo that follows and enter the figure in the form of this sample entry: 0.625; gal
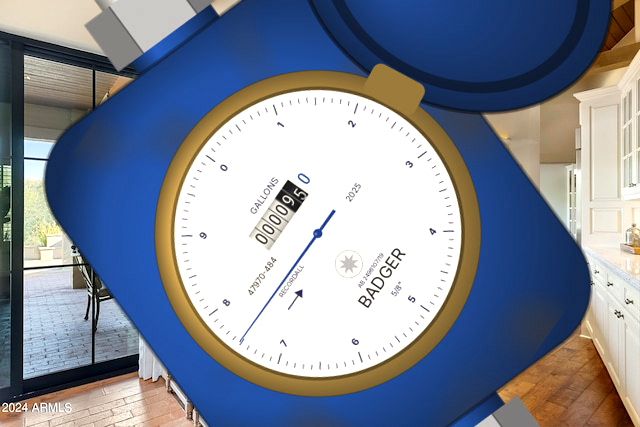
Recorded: 947.5; gal
